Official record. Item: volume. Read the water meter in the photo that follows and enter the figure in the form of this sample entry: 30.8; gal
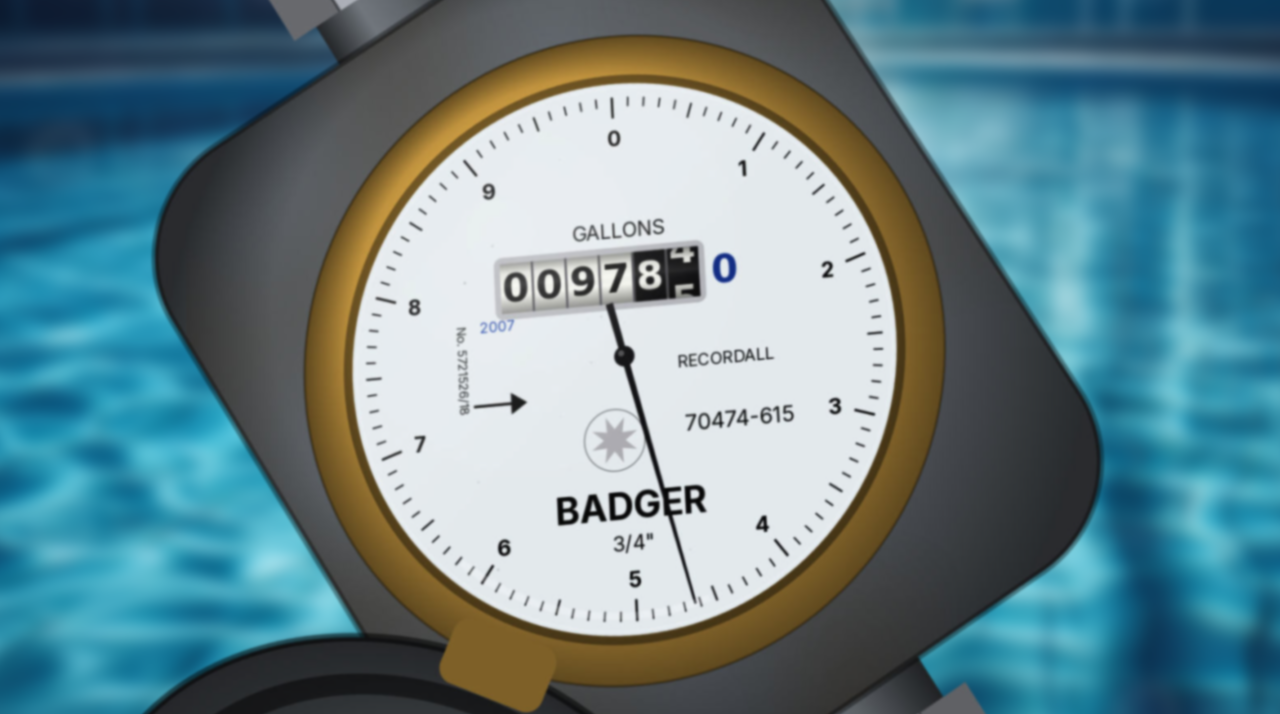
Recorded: 97844.6; gal
